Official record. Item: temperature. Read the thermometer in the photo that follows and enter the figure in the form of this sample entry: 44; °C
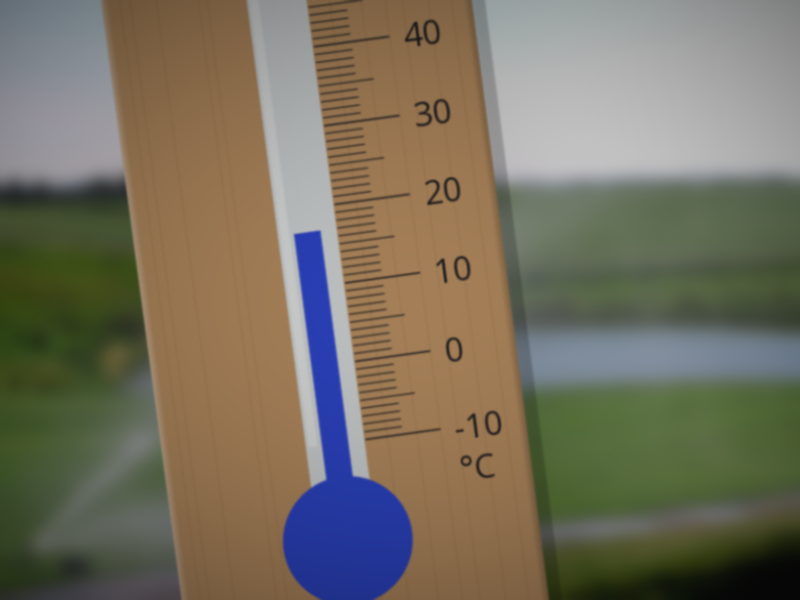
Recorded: 17; °C
